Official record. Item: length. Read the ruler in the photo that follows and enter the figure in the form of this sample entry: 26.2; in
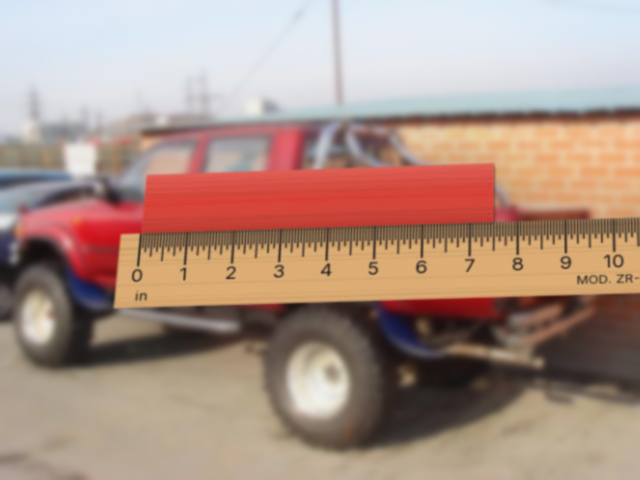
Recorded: 7.5; in
